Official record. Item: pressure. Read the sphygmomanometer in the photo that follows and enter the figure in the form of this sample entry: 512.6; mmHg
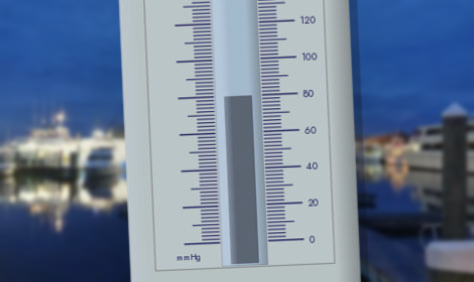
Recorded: 80; mmHg
